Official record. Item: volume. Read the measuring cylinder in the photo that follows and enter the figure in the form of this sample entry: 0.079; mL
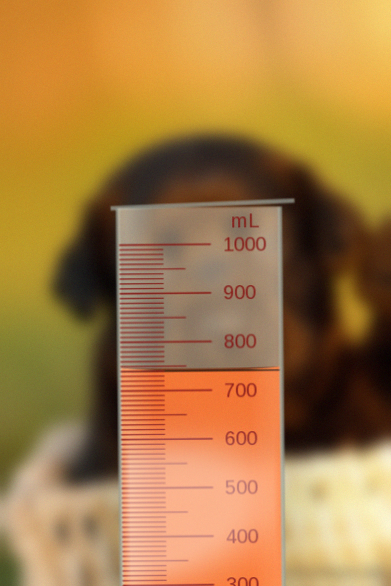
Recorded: 740; mL
